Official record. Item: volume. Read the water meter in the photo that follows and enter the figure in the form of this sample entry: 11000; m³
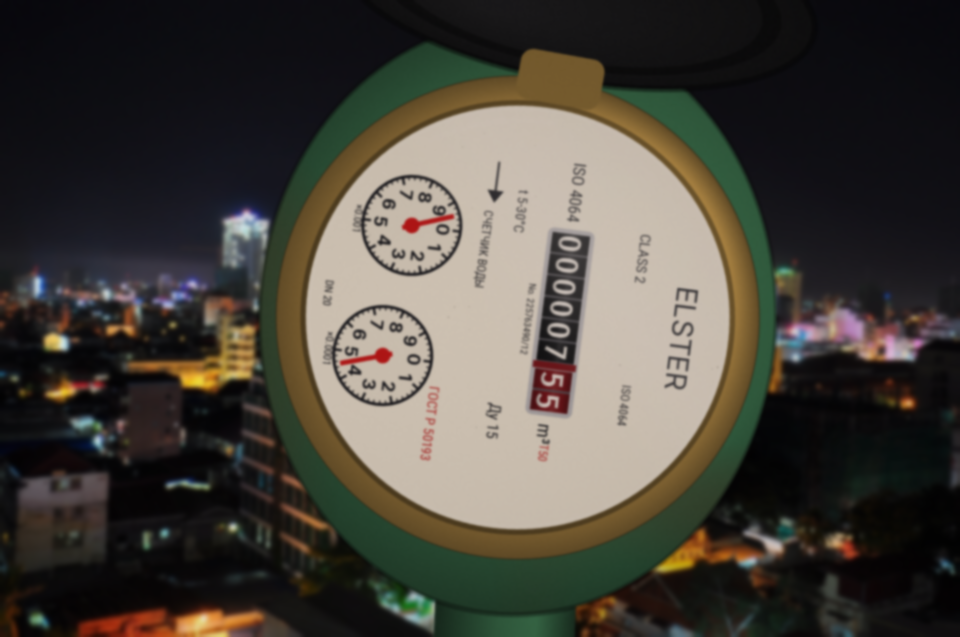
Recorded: 7.5494; m³
